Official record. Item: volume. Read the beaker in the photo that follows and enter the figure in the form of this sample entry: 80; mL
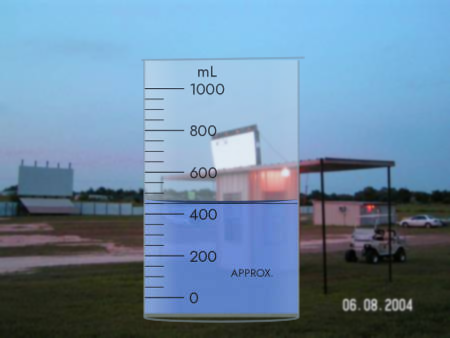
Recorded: 450; mL
